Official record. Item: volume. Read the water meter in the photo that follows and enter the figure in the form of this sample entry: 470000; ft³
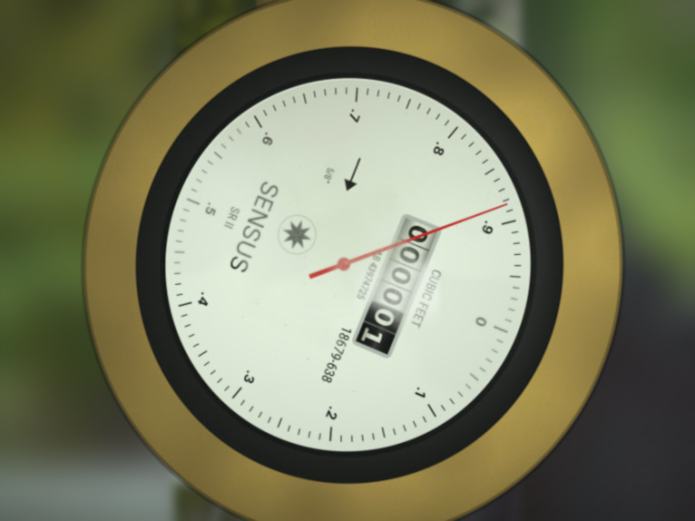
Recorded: 0.88; ft³
